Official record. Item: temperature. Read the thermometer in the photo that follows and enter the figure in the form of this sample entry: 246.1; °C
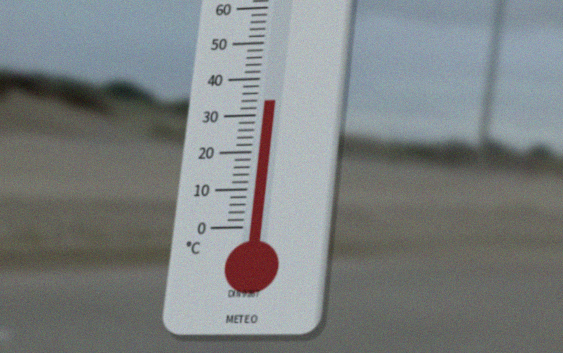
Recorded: 34; °C
